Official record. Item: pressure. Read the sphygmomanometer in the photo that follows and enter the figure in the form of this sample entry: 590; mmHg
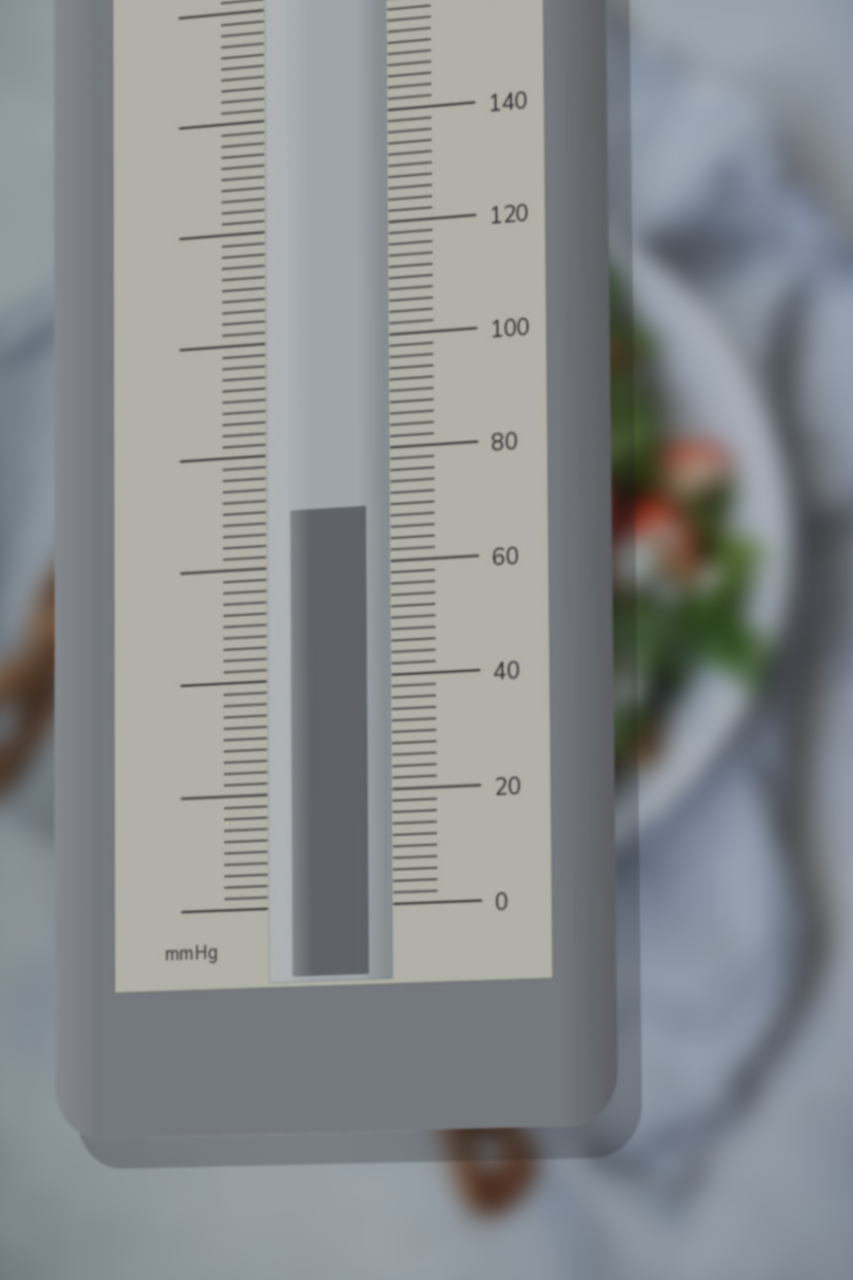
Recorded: 70; mmHg
